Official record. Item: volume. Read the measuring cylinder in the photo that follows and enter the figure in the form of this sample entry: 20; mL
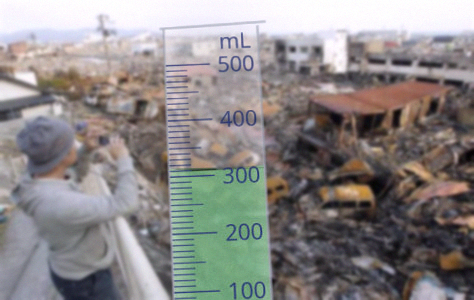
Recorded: 310; mL
